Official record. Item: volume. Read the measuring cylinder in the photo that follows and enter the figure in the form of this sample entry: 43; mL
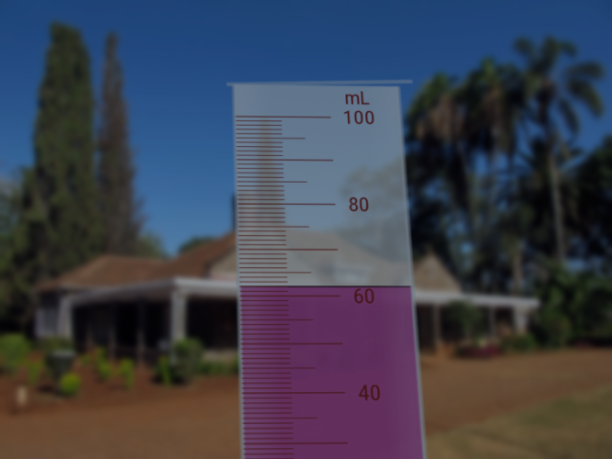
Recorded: 62; mL
